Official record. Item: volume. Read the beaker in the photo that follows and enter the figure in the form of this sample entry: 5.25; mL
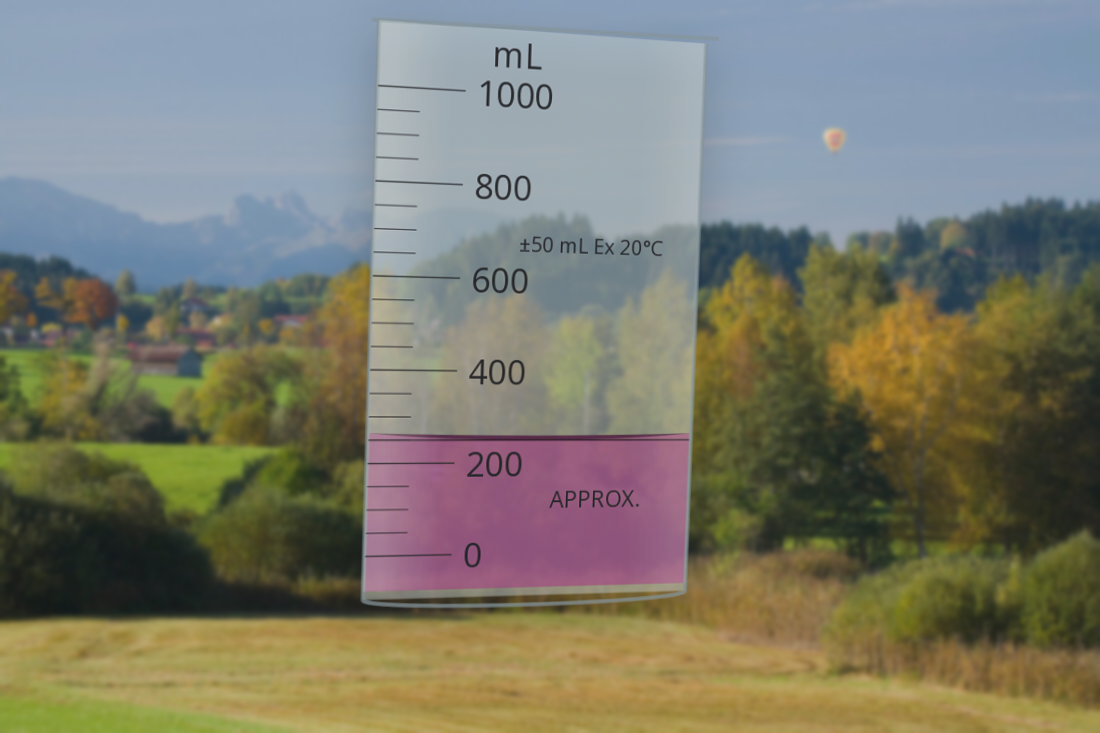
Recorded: 250; mL
